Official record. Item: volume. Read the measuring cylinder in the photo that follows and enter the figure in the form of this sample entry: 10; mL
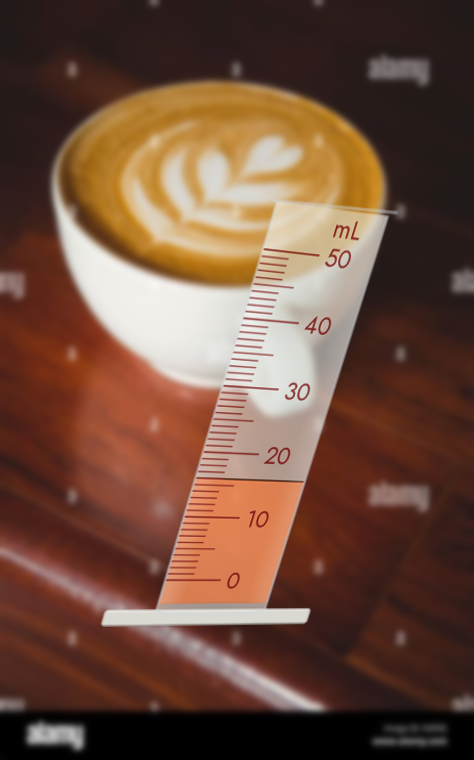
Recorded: 16; mL
